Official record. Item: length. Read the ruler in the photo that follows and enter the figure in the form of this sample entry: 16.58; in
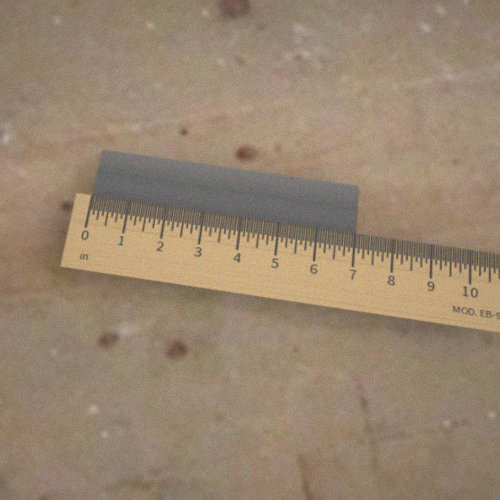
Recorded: 7; in
